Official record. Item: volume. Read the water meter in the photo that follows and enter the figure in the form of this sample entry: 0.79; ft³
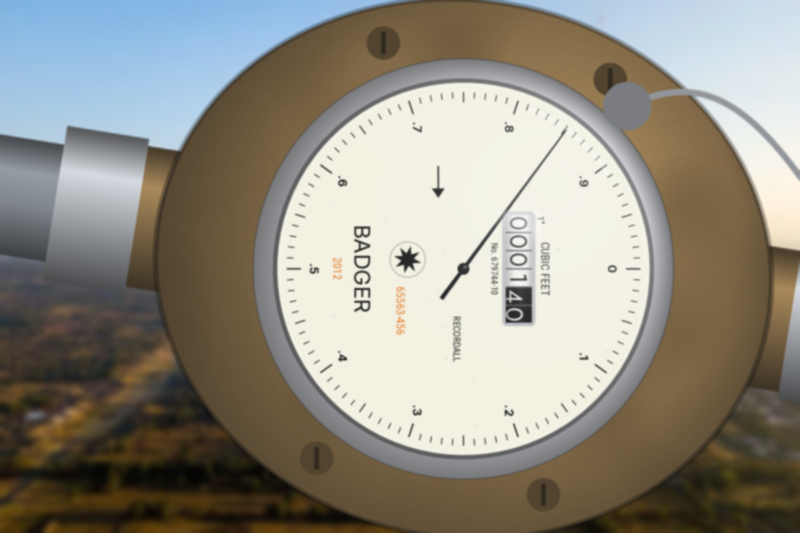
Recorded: 139.85; ft³
